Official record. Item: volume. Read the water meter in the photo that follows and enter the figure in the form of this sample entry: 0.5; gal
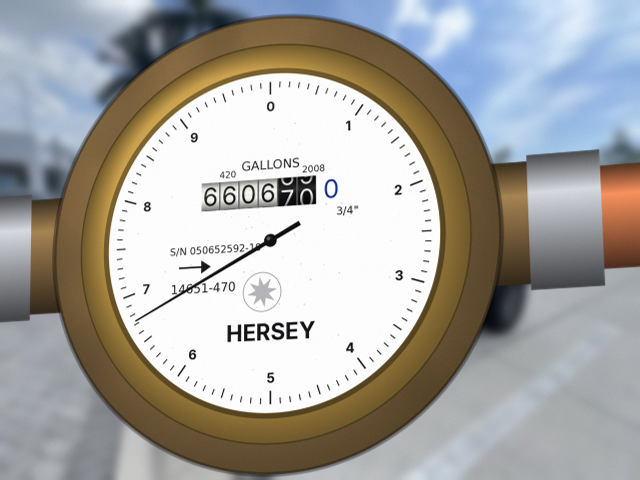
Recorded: 6606696.7; gal
